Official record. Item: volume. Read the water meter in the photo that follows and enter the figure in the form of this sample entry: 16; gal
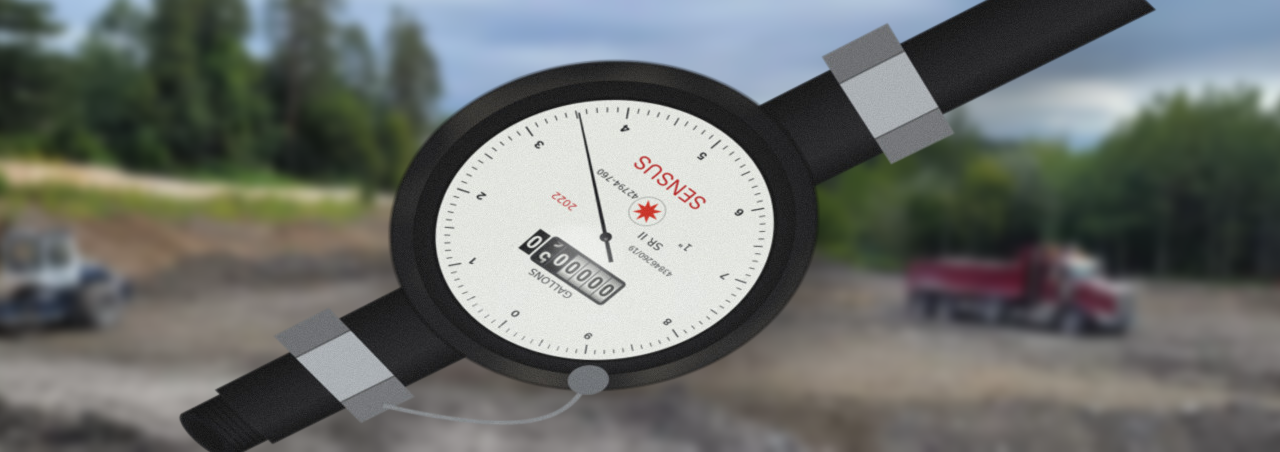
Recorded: 53.5; gal
